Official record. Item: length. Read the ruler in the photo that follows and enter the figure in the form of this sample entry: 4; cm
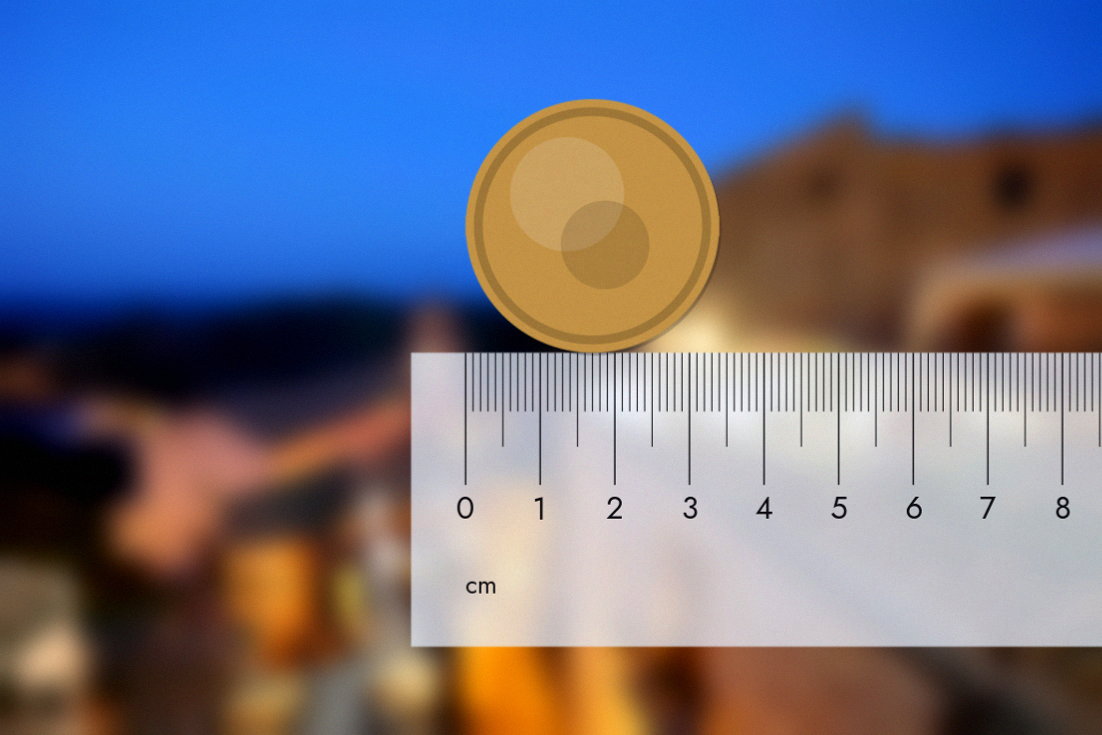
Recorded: 3.4; cm
